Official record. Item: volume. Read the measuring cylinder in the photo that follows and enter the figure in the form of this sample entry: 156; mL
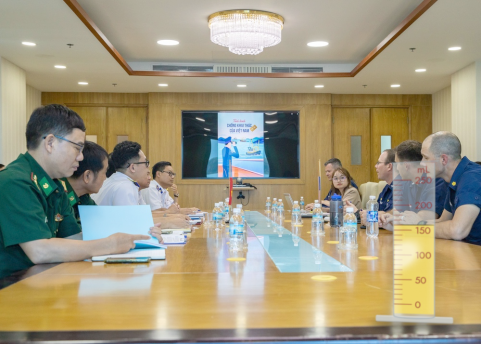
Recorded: 160; mL
